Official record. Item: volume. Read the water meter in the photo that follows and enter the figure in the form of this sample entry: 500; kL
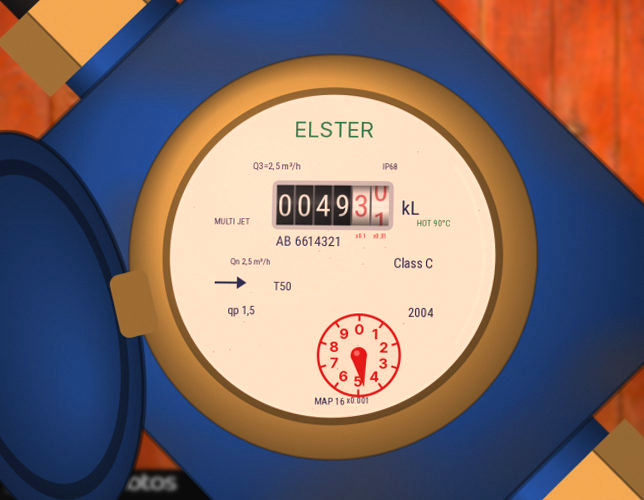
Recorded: 49.304; kL
